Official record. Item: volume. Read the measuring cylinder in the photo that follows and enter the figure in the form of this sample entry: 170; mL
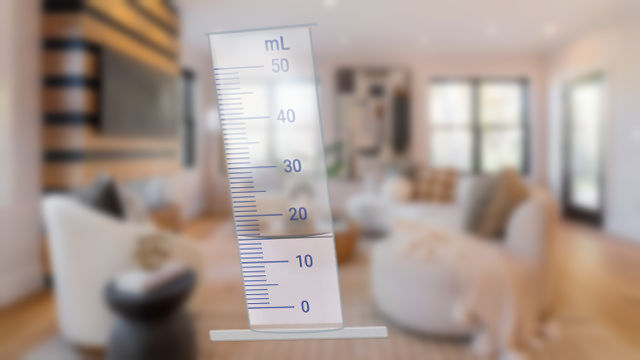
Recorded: 15; mL
